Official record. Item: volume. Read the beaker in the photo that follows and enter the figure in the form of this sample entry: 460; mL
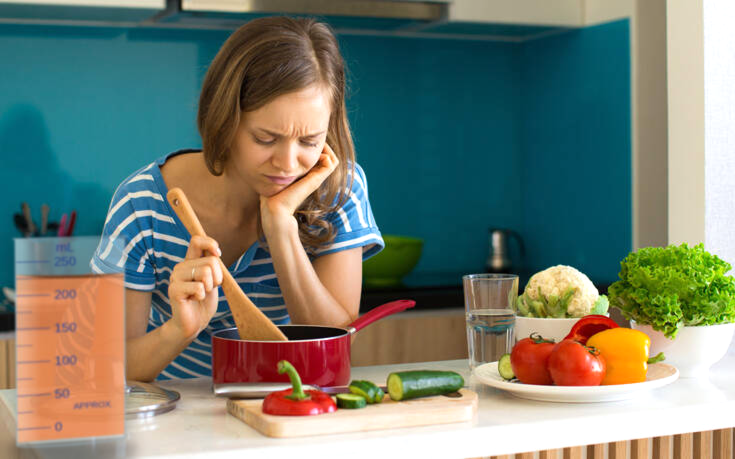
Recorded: 225; mL
